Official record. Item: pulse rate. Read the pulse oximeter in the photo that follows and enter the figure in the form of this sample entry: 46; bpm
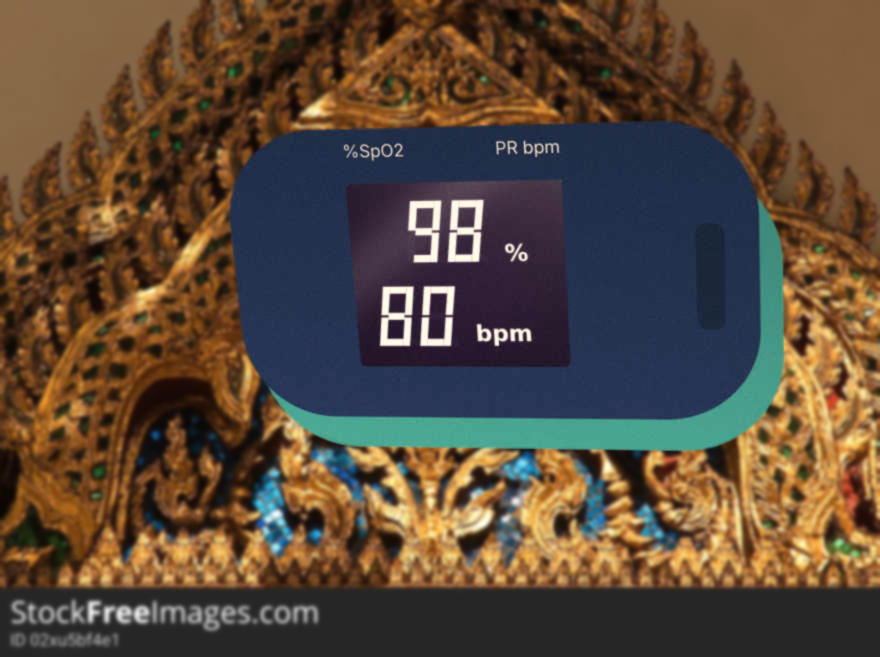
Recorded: 80; bpm
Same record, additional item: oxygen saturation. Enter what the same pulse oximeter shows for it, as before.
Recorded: 98; %
